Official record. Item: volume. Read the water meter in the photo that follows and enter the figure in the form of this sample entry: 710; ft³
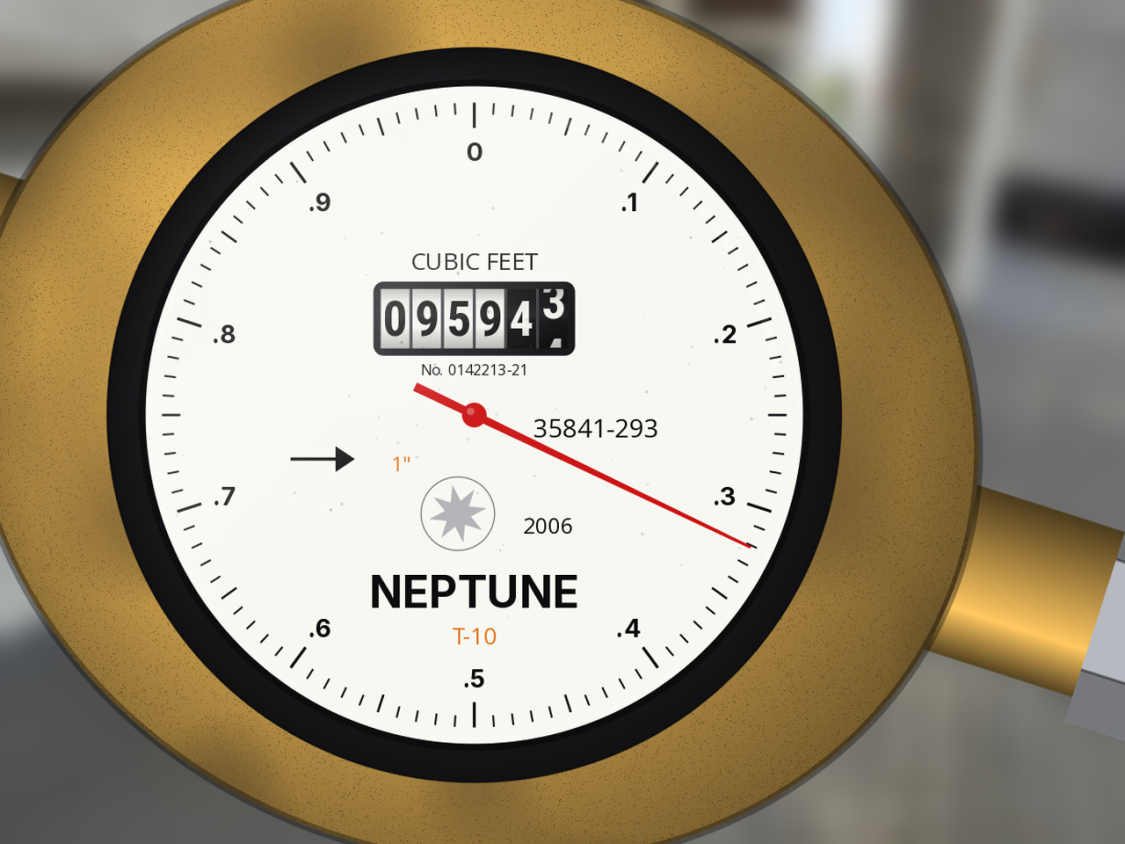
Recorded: 95943.32; ft³
